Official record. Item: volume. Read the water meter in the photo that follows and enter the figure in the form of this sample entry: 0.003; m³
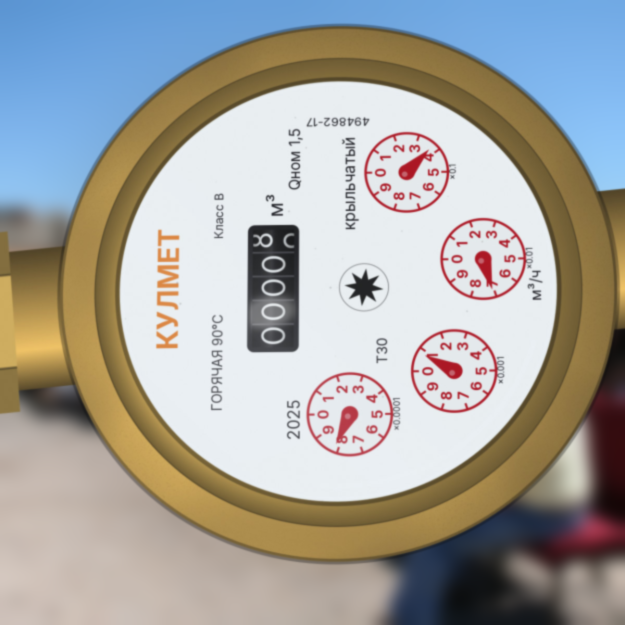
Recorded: 8.3708; m³
